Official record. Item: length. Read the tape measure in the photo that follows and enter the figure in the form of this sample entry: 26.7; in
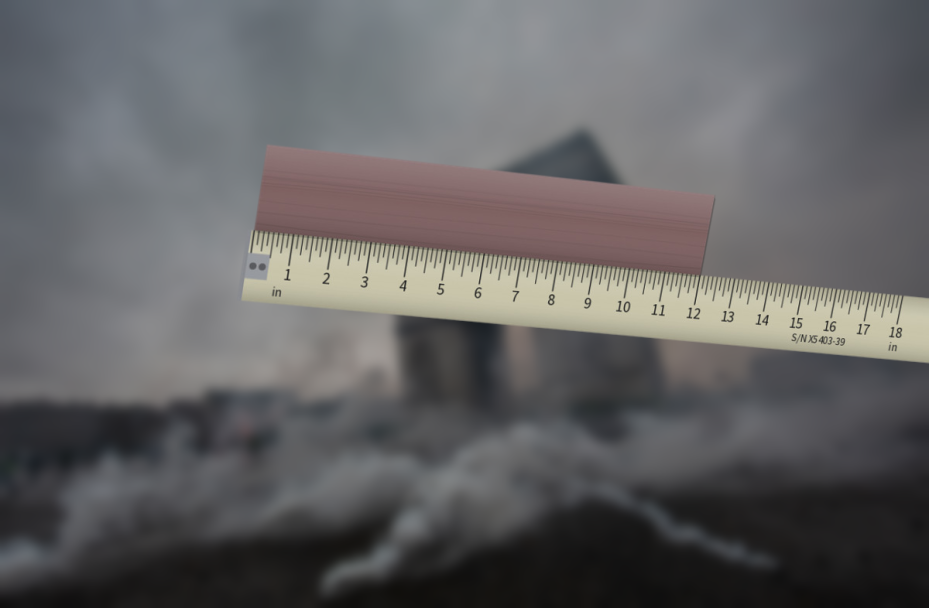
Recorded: 12; in
